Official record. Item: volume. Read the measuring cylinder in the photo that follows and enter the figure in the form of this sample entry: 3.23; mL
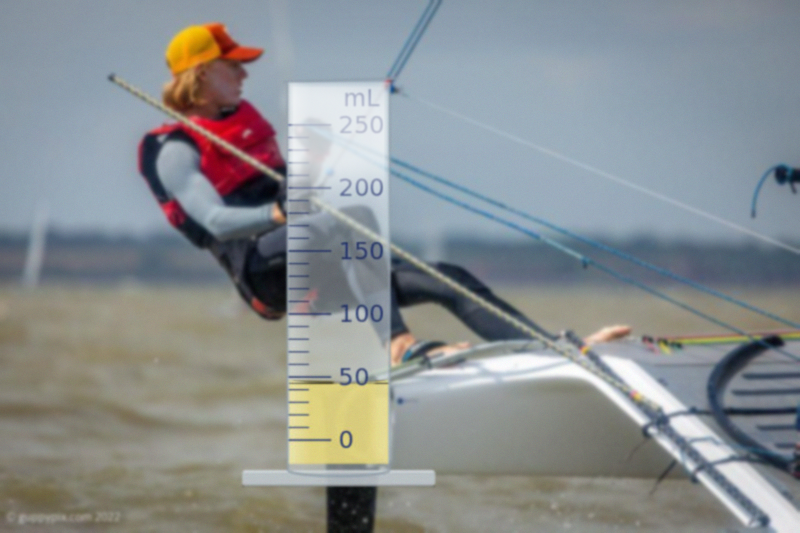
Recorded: 45; mL
